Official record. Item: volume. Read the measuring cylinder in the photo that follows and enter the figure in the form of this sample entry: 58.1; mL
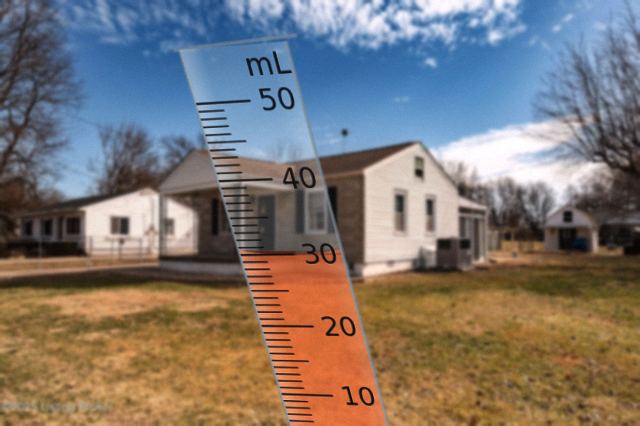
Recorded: 30; mL
